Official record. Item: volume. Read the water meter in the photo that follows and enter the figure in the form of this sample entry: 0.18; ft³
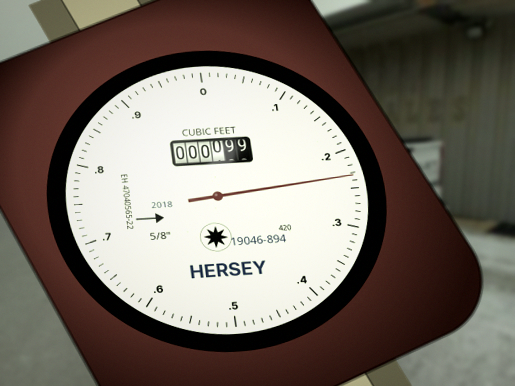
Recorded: 99.23; ft³
